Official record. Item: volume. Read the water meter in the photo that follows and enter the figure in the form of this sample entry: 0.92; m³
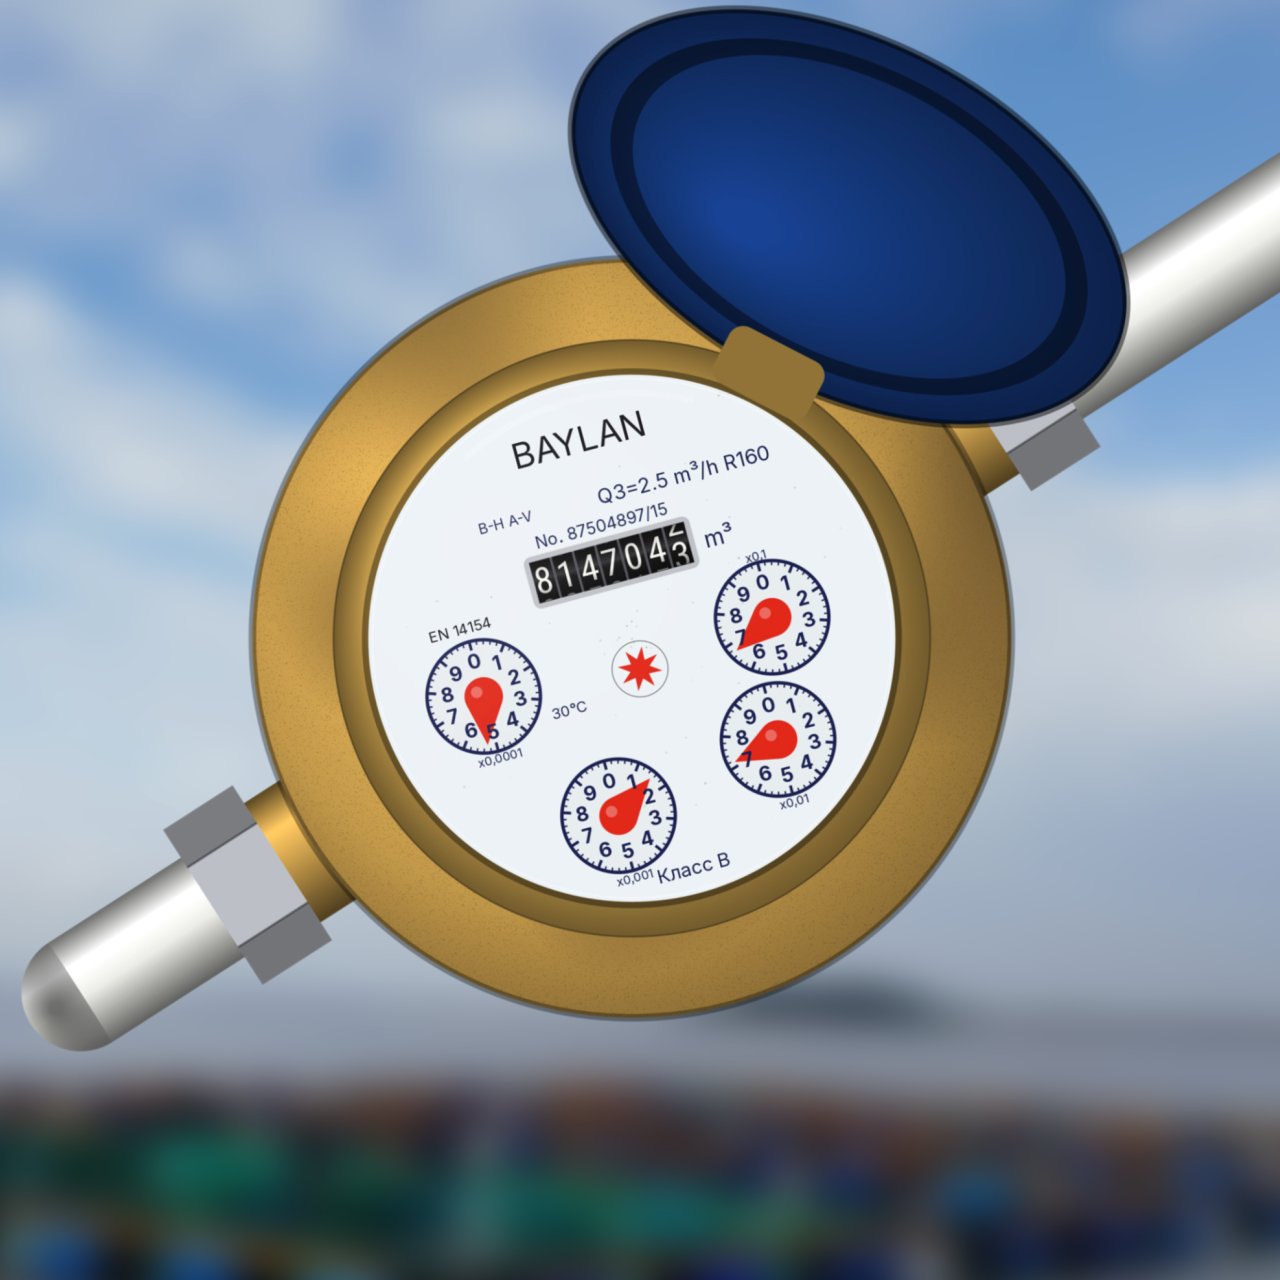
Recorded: 8147042.6715; m³
